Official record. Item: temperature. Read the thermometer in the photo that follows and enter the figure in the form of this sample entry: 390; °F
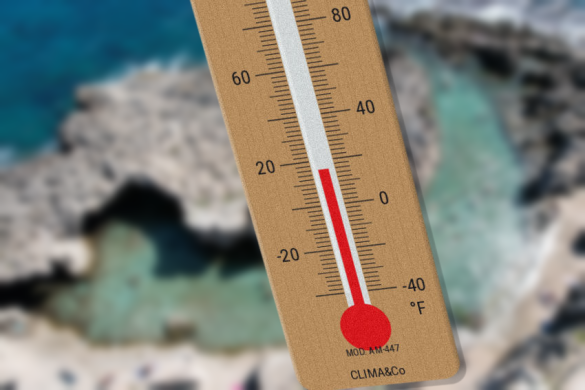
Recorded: 16; °F
